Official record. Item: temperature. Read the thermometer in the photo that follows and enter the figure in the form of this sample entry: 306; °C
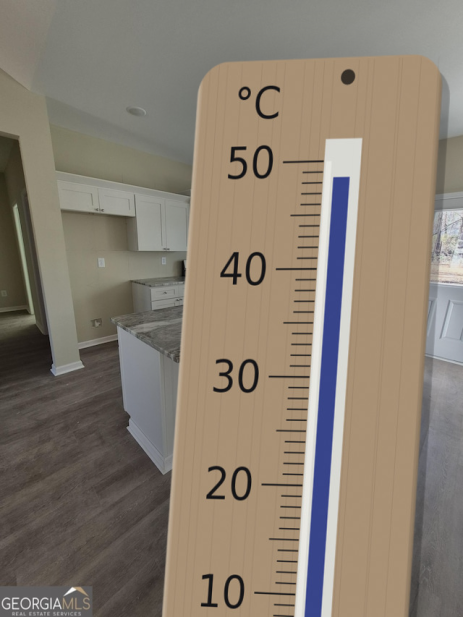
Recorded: 48.5; °C
